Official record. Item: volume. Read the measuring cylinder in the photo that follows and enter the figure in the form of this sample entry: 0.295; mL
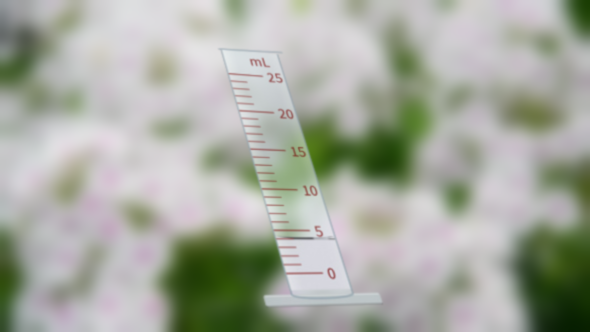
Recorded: 4; mL
